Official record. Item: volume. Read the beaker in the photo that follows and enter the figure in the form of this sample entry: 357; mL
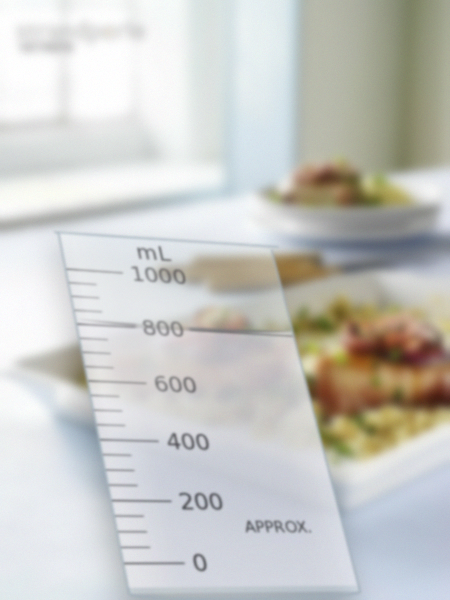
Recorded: 800; mL
